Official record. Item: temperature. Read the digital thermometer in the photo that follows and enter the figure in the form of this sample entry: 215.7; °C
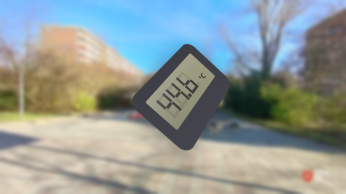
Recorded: 44.6; °C
